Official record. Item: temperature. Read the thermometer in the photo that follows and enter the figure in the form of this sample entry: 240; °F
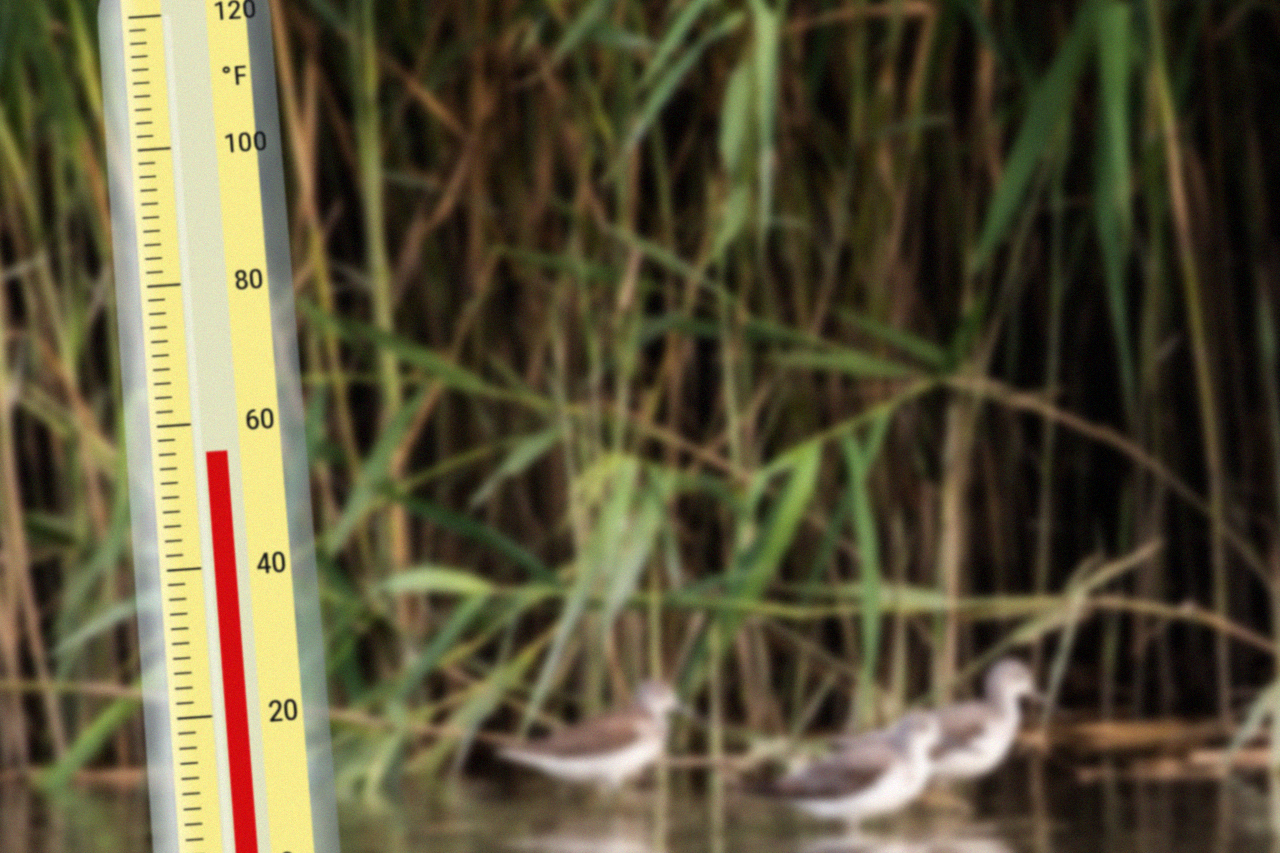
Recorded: 56; °F
